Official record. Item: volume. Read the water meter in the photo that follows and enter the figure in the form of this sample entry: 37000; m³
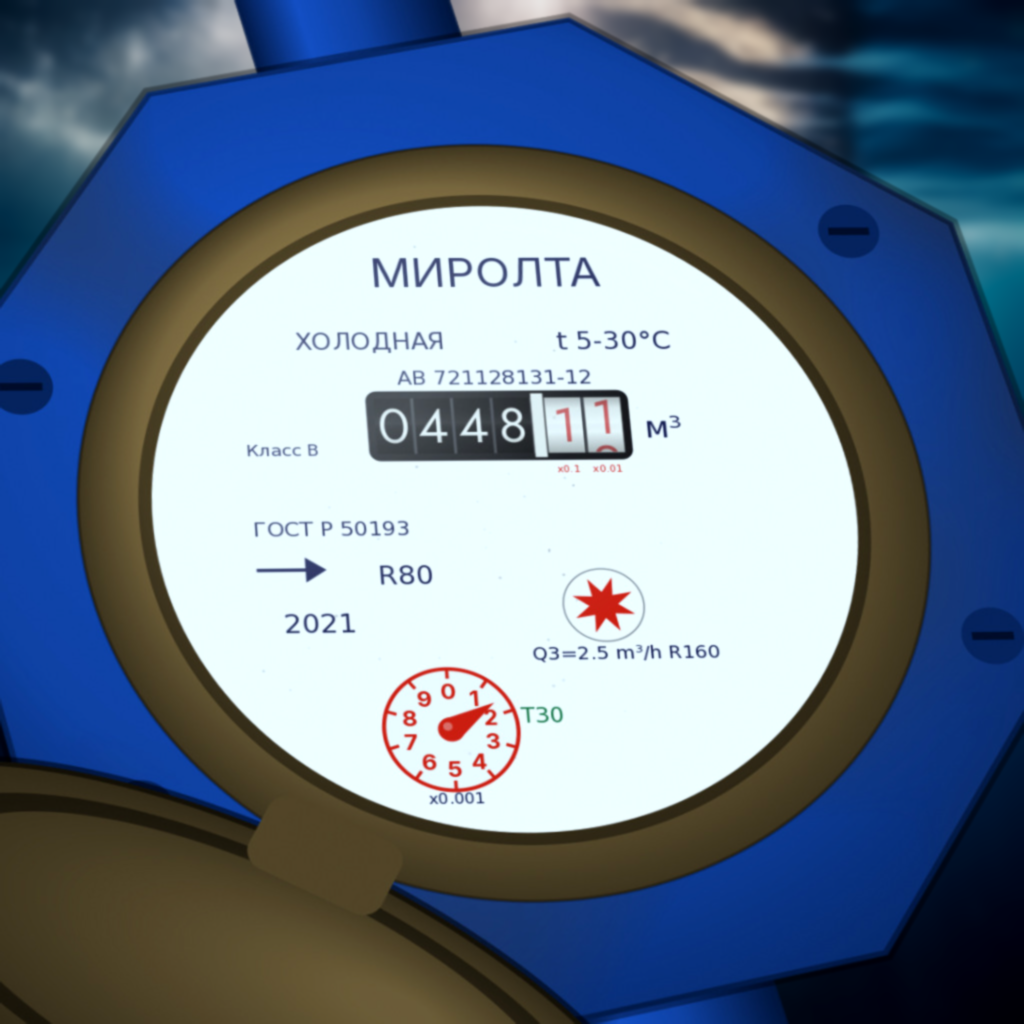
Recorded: 448.111; m³
